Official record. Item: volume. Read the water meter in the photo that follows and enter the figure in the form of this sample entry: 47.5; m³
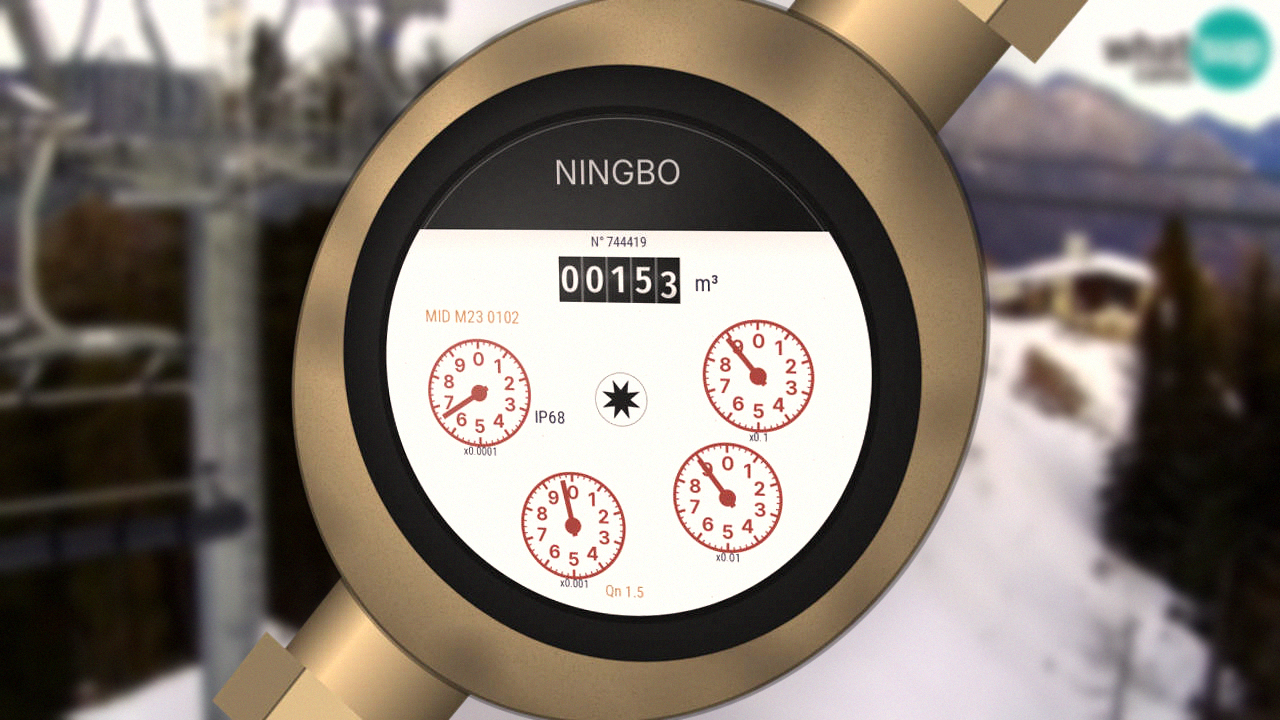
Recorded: 152.8896; m³
